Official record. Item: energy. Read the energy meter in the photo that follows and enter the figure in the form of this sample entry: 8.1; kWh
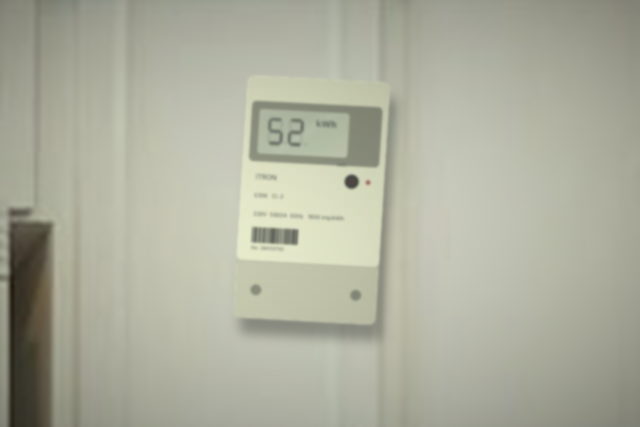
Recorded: 52; kWh
